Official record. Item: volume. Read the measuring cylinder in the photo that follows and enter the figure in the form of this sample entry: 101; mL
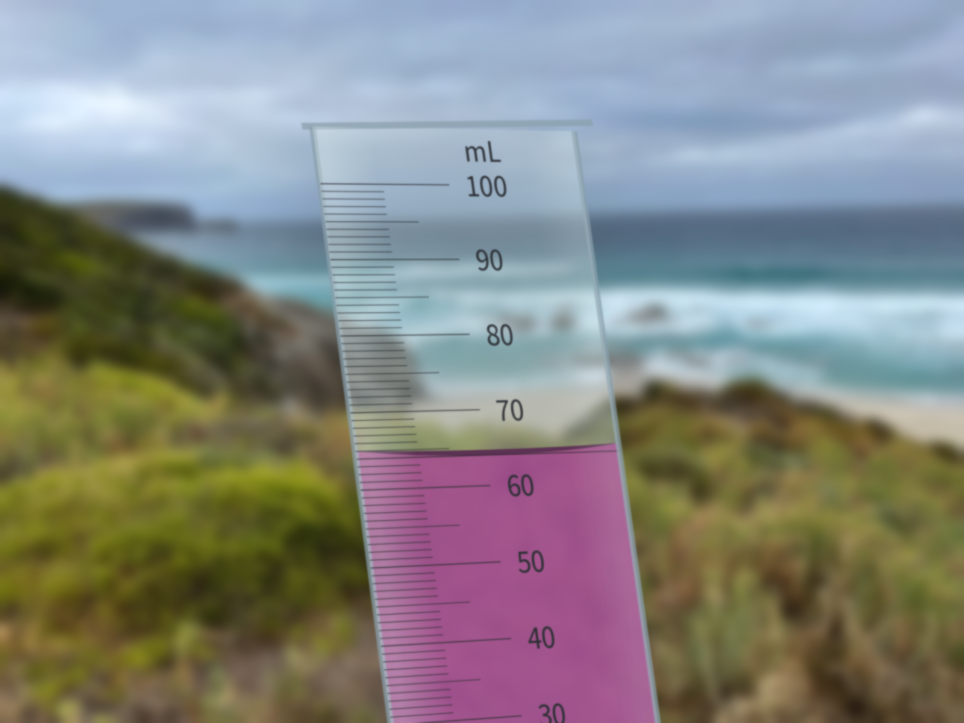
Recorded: 64; mL
